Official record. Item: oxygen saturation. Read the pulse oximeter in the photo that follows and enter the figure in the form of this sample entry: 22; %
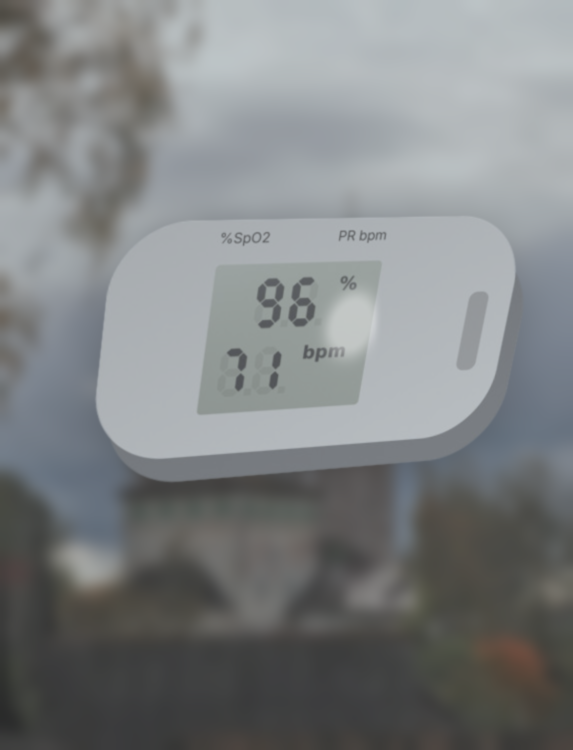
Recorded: 96; %
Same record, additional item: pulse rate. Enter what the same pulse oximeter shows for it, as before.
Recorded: 71; bpm
